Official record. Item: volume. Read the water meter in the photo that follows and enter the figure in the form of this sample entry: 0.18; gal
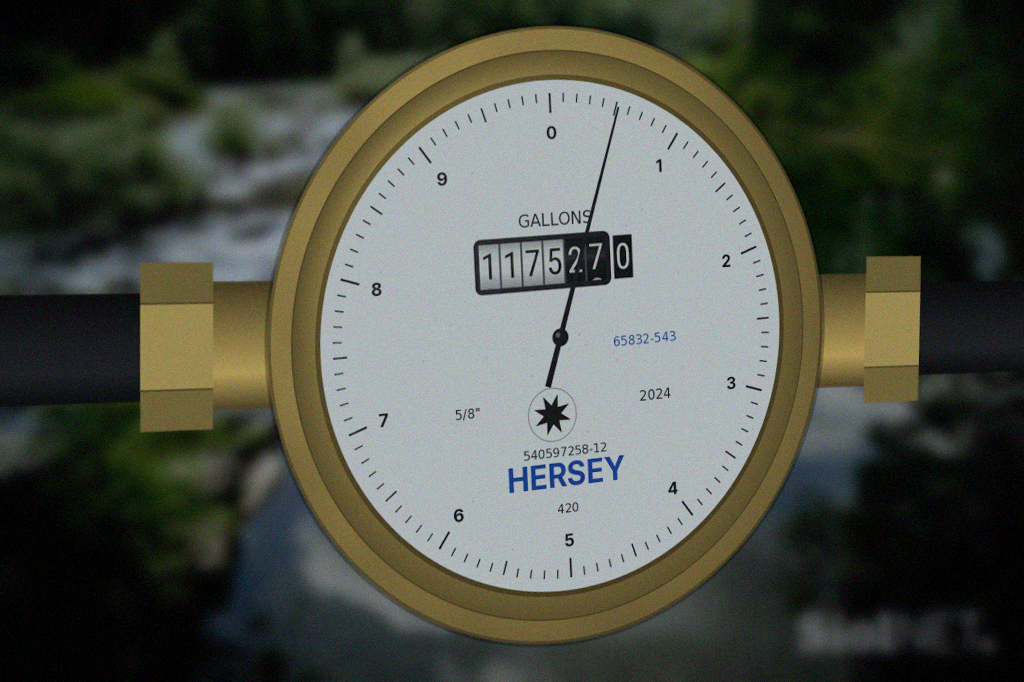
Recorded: 1175270.5; gal
